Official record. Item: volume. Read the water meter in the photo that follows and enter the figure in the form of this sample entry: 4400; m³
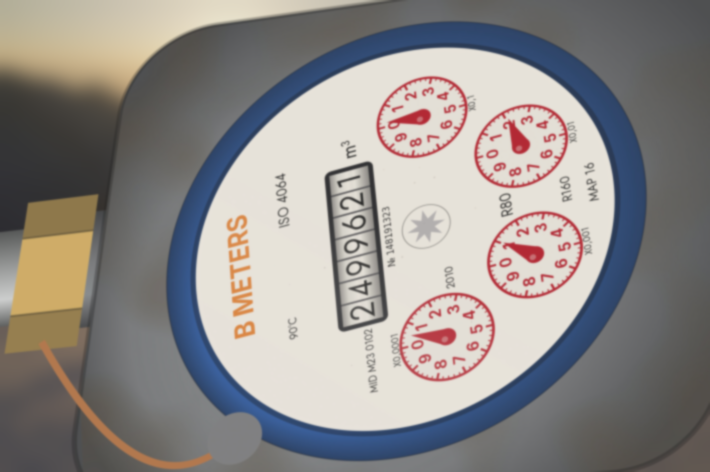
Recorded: 2499621.0210; m³
